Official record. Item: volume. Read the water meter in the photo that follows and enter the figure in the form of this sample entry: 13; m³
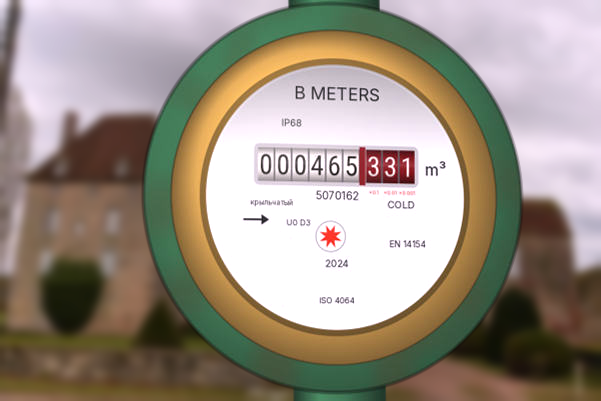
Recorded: 465.331; m³
